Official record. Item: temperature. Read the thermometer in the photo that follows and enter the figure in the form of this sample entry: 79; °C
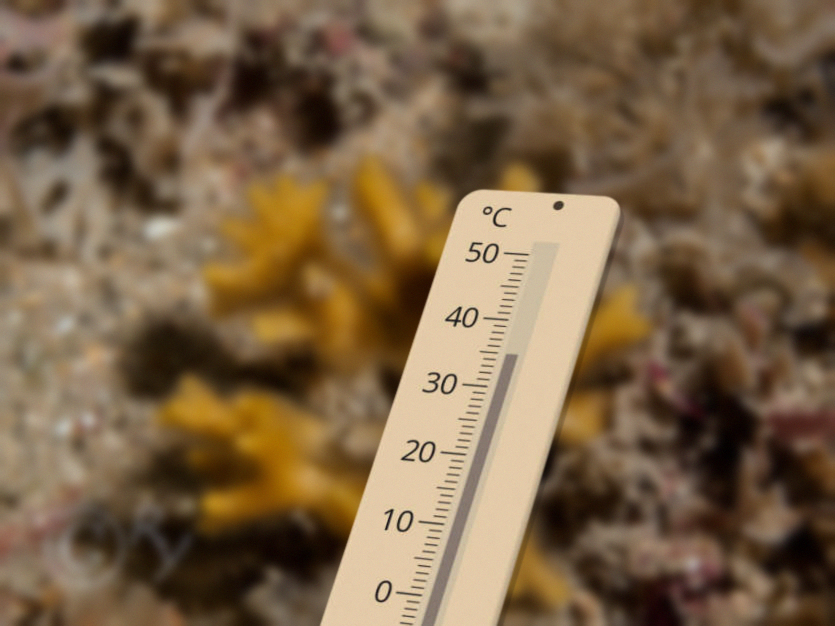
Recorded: 35; °C
